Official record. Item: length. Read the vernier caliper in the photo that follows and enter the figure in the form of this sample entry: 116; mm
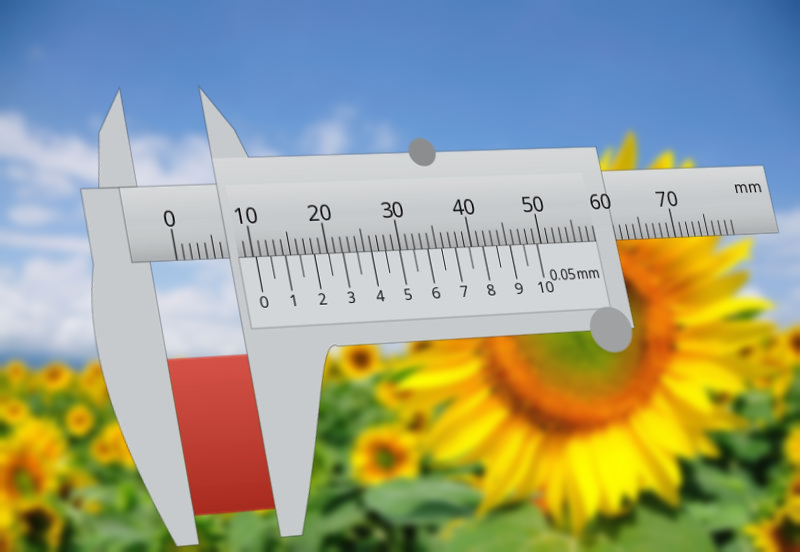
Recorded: 10.4; mm
